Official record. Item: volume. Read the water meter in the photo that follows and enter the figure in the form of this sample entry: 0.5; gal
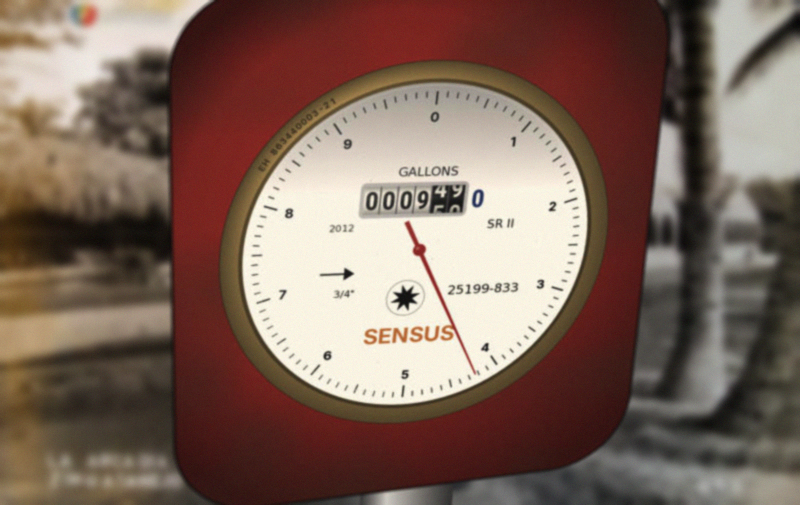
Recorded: 9494.2; gal
